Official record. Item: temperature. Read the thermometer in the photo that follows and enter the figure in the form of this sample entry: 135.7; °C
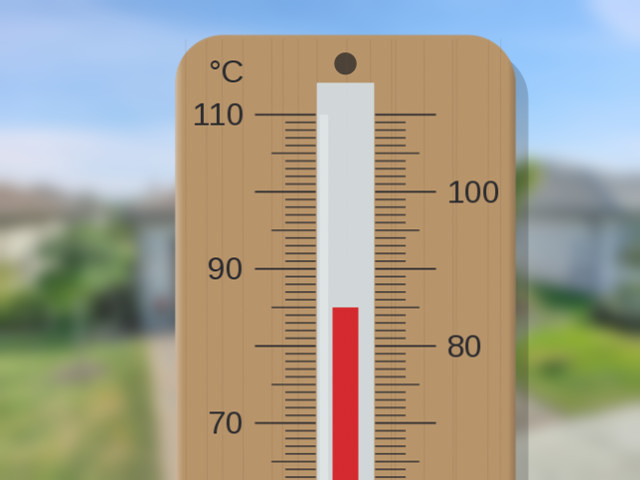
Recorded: 85; °C
